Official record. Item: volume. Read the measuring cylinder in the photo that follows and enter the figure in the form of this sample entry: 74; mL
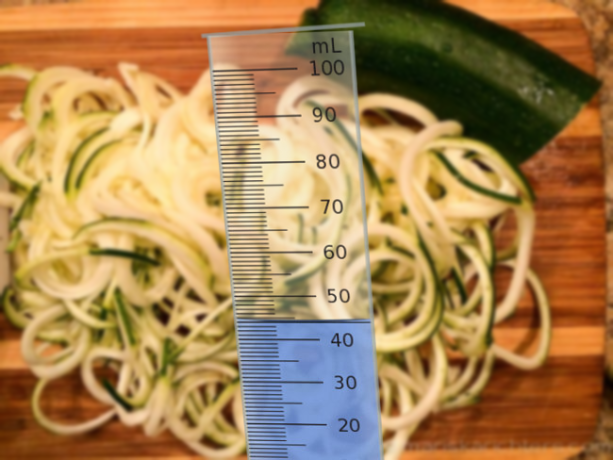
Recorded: 44; mL
